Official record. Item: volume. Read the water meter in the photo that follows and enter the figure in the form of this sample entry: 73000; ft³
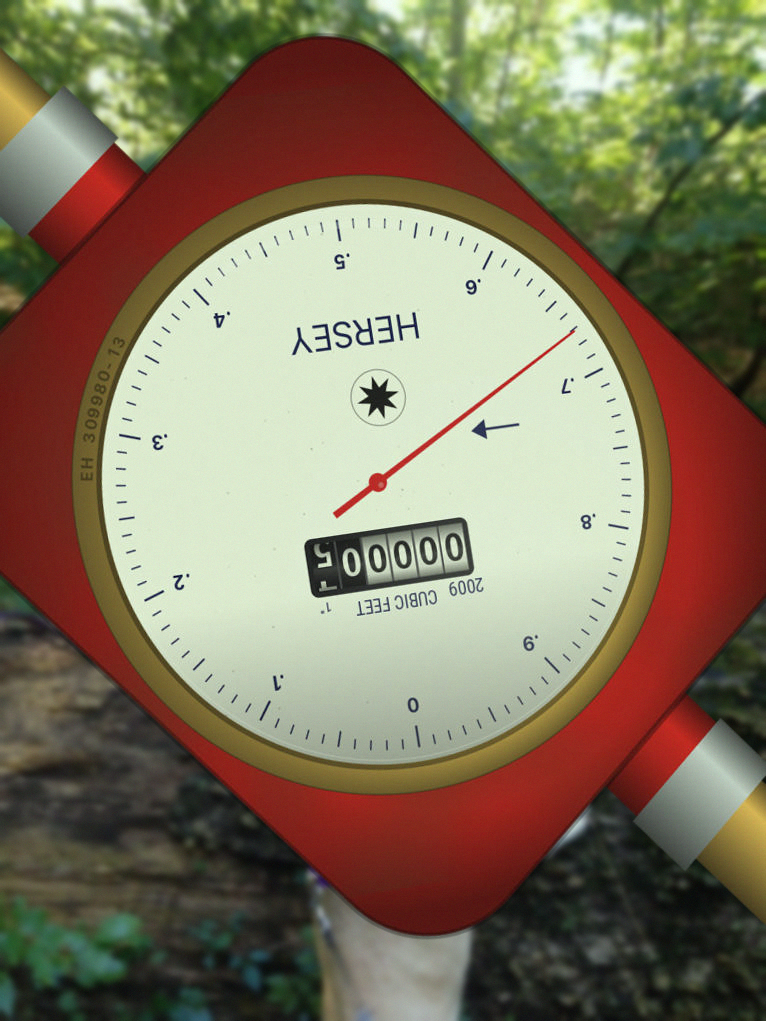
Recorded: 4.67; ft³
